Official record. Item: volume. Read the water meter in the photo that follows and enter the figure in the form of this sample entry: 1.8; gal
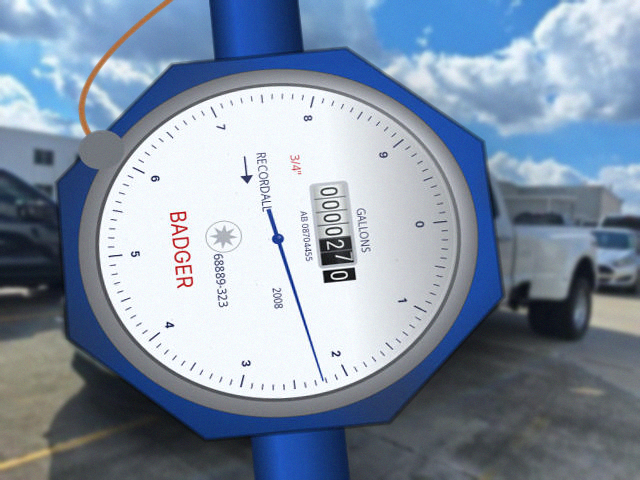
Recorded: 272.2; gal
